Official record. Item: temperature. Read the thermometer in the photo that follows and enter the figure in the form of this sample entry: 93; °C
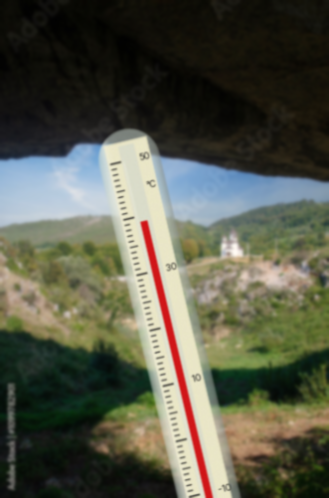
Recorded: 39; °C
